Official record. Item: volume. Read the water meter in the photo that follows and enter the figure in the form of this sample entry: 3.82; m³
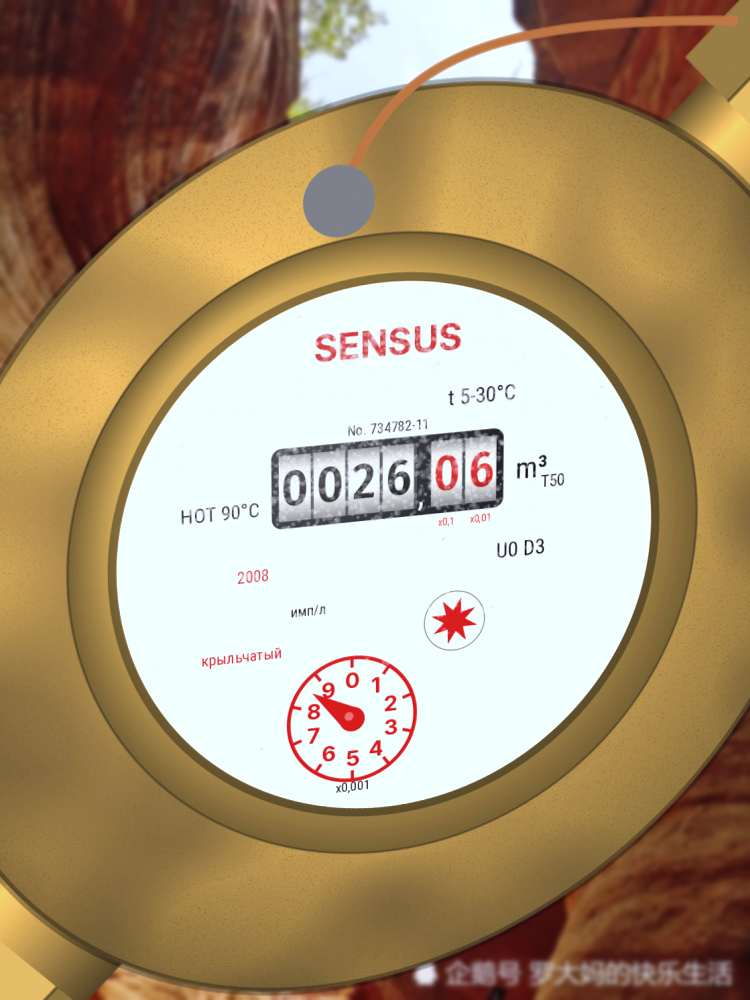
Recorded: 26.068; m³
